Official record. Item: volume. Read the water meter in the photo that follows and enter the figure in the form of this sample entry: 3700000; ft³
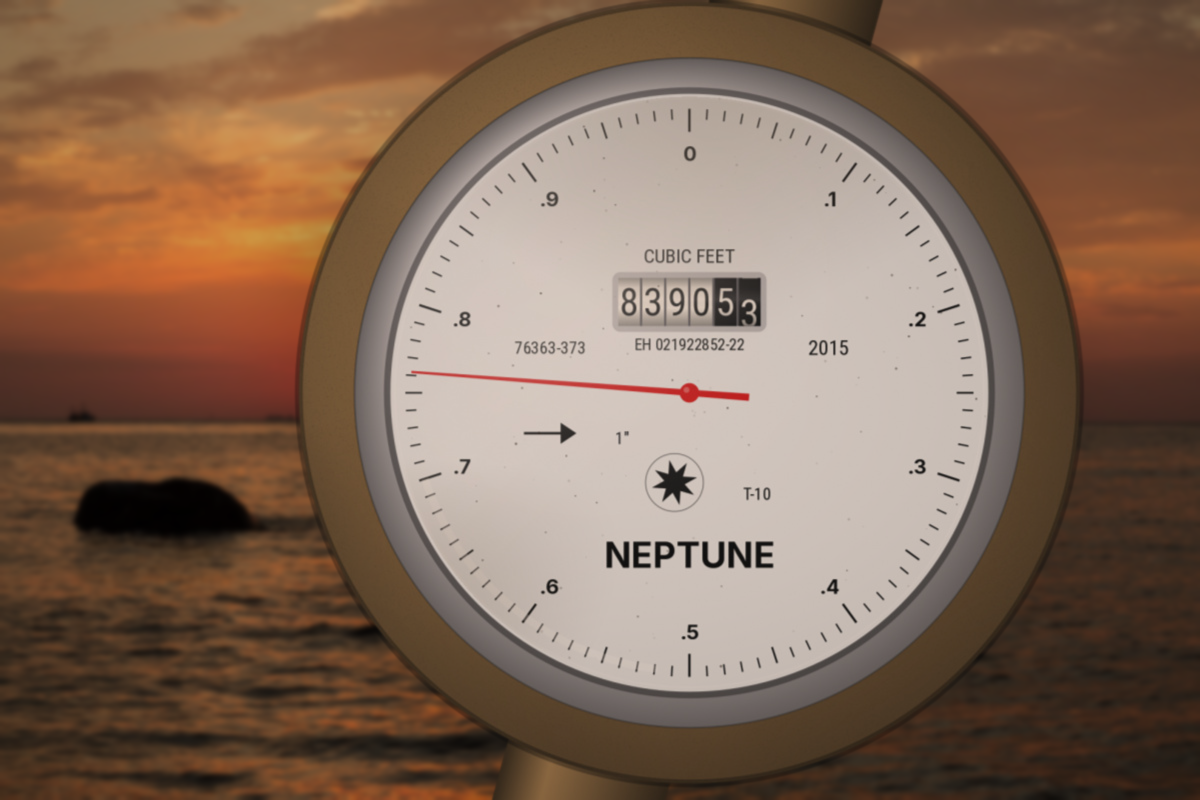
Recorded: 839052.76; ft³
